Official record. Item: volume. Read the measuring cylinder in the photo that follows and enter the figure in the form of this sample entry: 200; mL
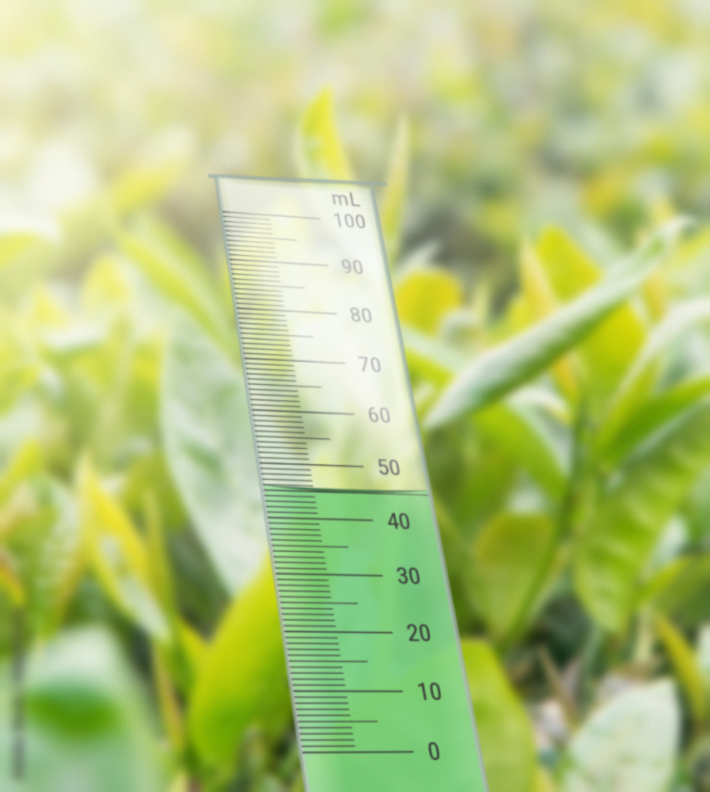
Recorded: 45; mL
